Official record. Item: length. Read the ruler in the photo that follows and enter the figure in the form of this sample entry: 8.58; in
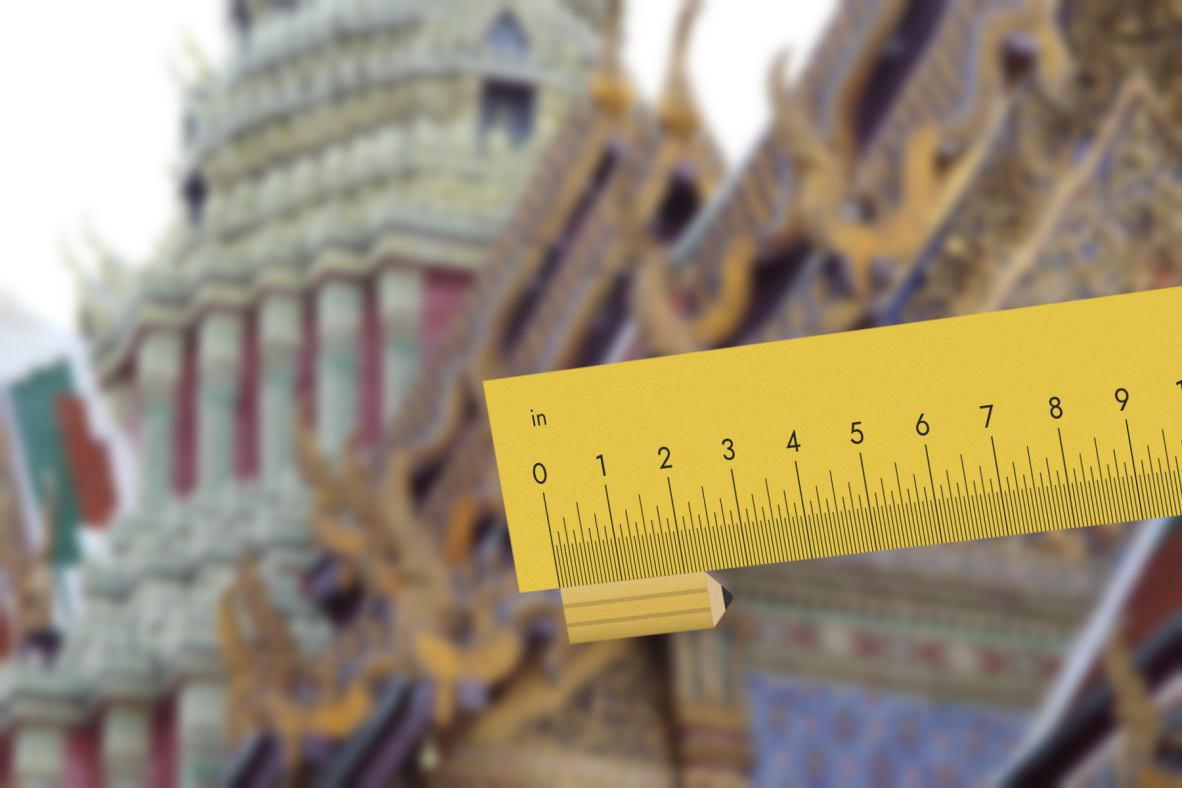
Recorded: 2.6875; in
